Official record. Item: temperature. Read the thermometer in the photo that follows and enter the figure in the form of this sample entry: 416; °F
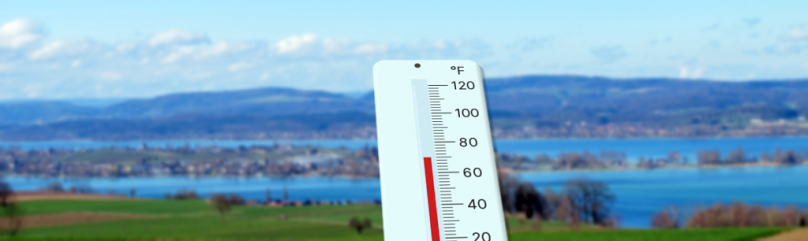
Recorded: 70; °F
